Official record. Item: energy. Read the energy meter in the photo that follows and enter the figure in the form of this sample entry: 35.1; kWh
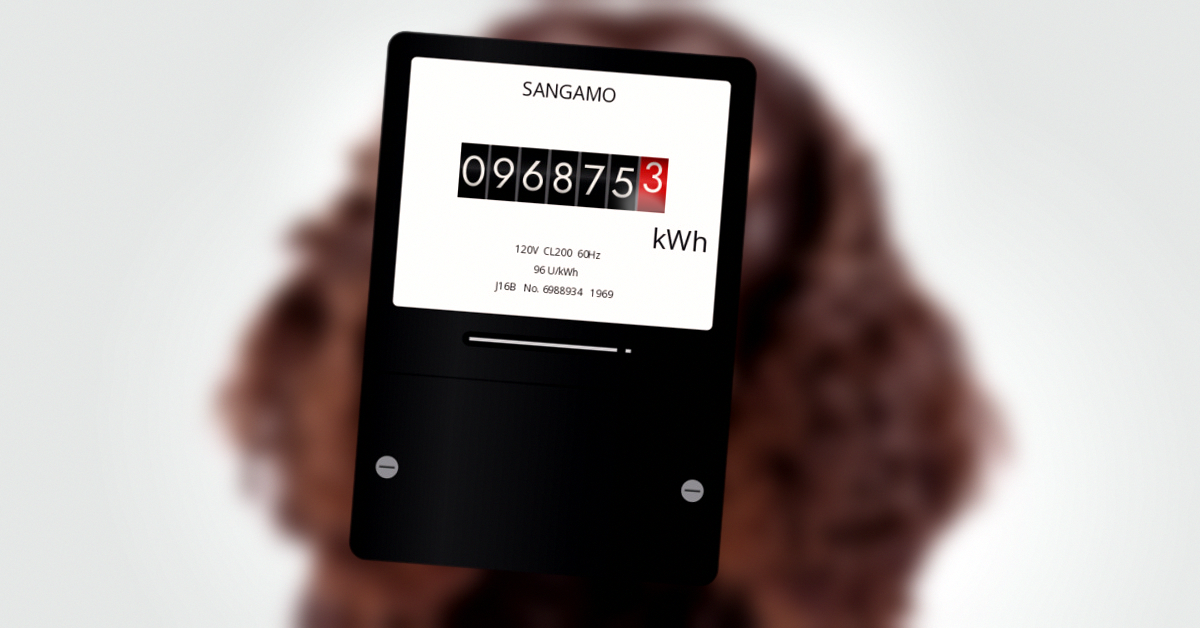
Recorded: 96875.3; kWh
